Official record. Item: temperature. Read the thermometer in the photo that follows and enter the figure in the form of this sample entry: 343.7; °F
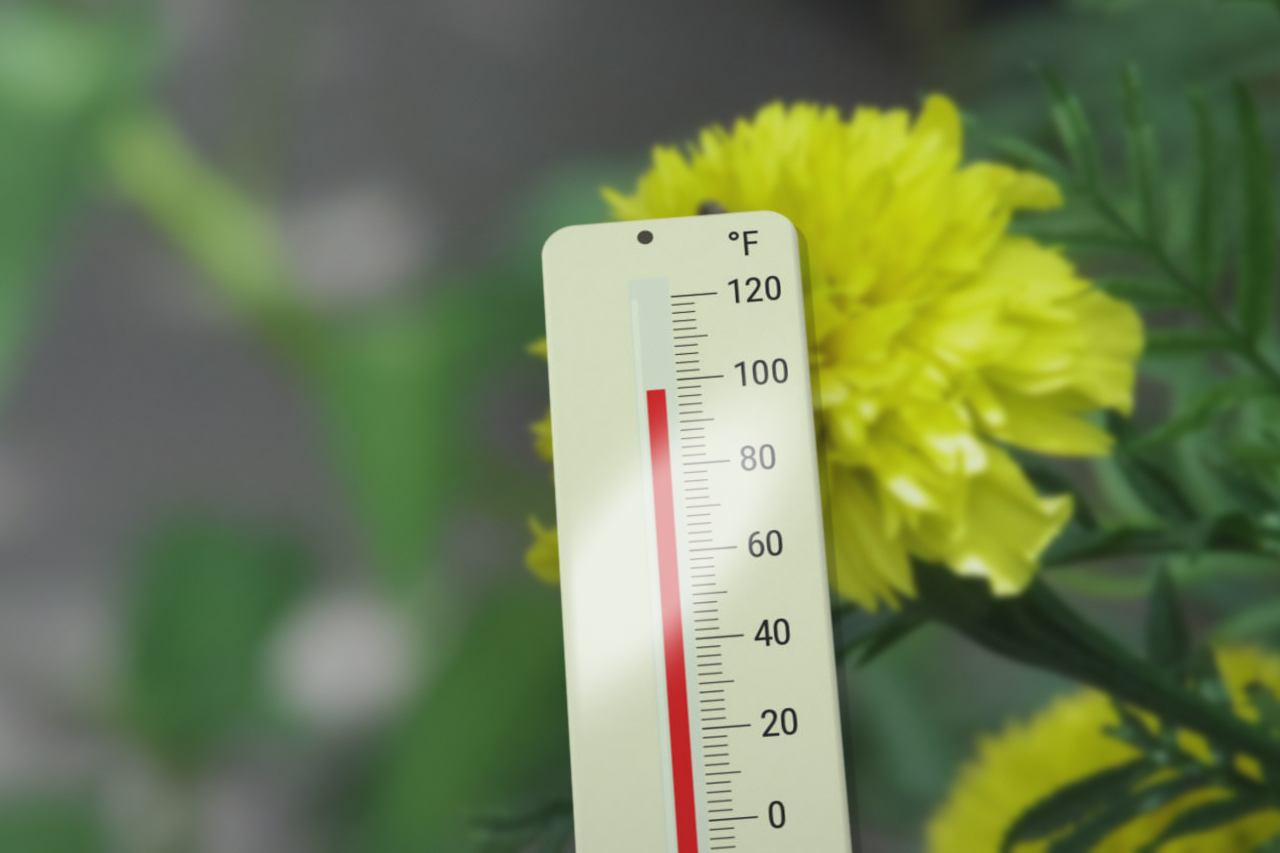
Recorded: 98; °F
